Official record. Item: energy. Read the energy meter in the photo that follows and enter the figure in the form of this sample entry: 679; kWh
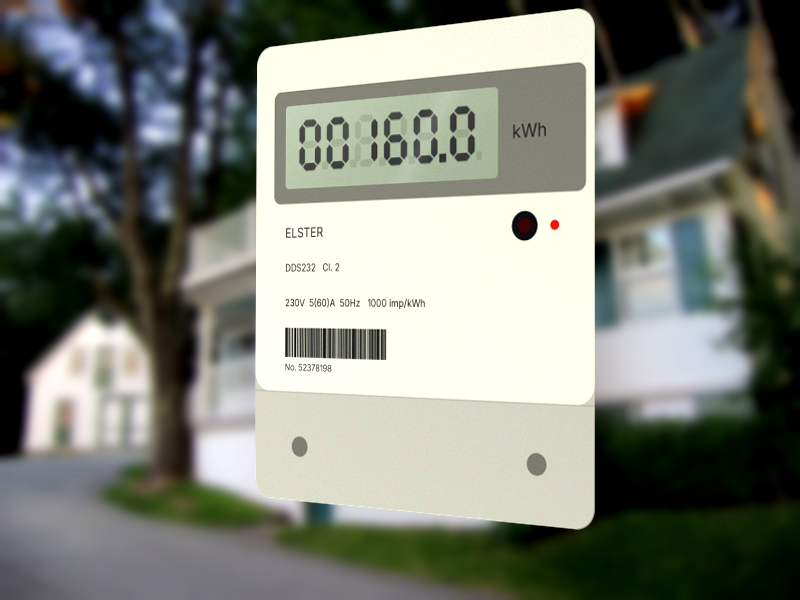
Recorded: 160.0; kWh
